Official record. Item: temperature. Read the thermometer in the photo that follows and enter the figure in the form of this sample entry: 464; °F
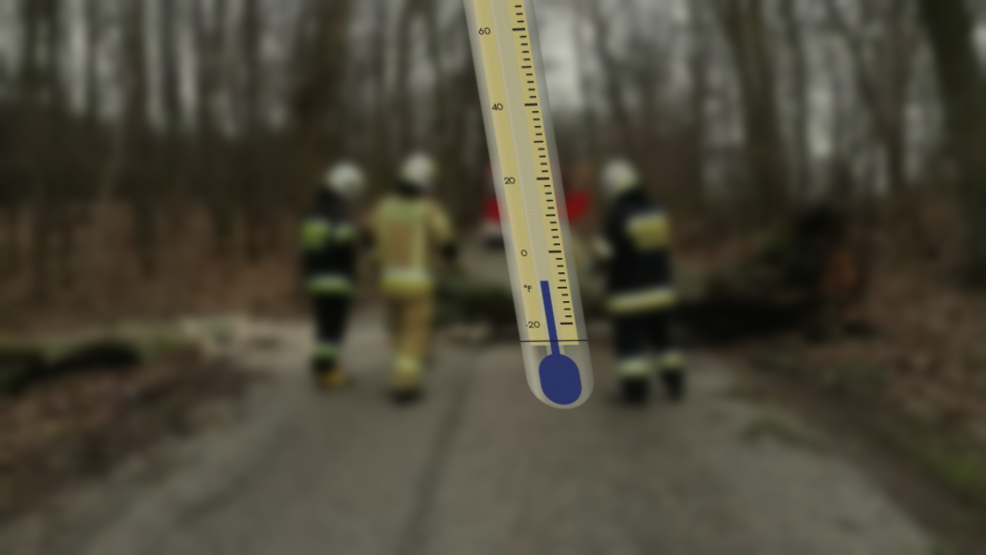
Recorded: -8; °F
